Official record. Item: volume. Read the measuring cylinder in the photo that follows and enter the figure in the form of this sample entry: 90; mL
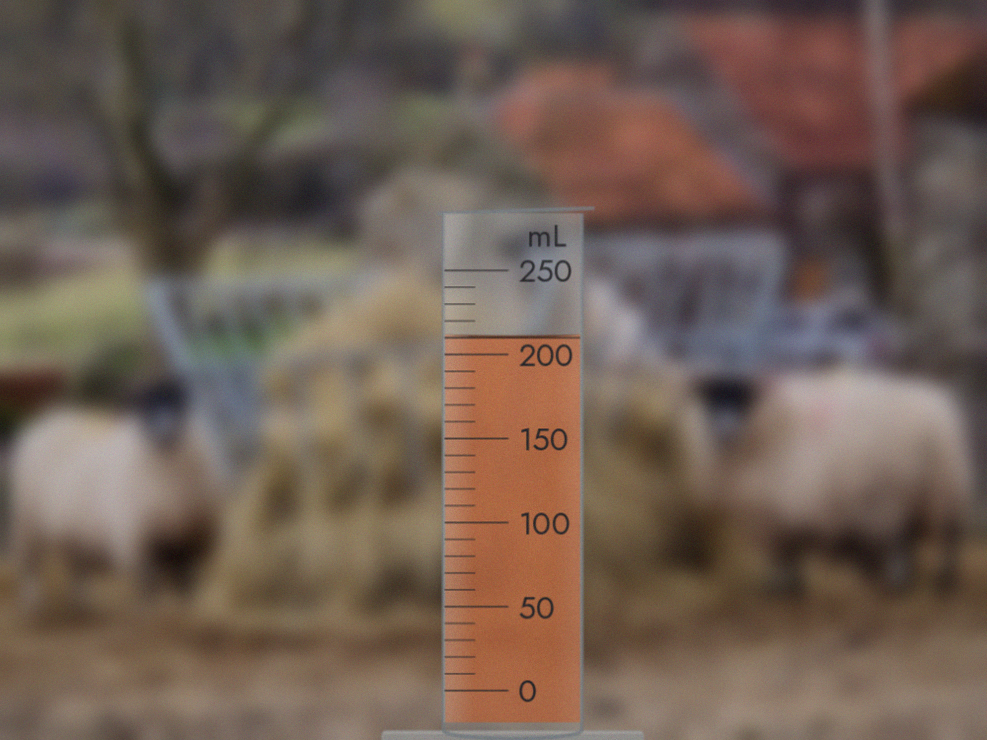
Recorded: 210; mL
